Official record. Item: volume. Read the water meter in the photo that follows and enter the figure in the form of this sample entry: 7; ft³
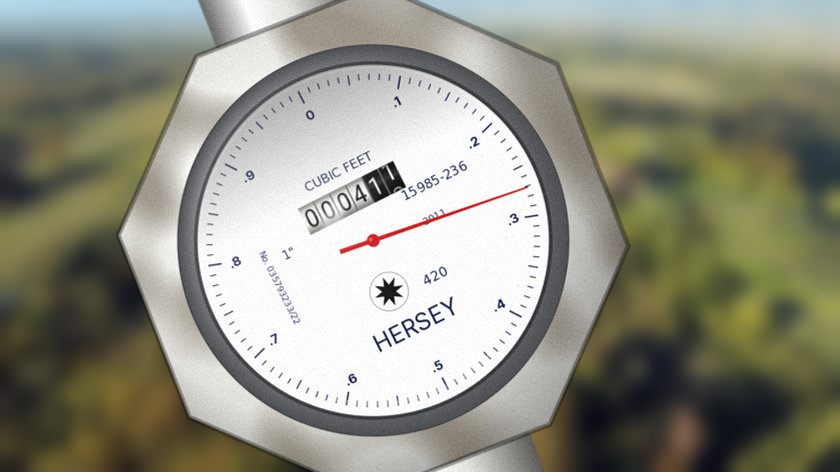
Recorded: 411.27; ft³
